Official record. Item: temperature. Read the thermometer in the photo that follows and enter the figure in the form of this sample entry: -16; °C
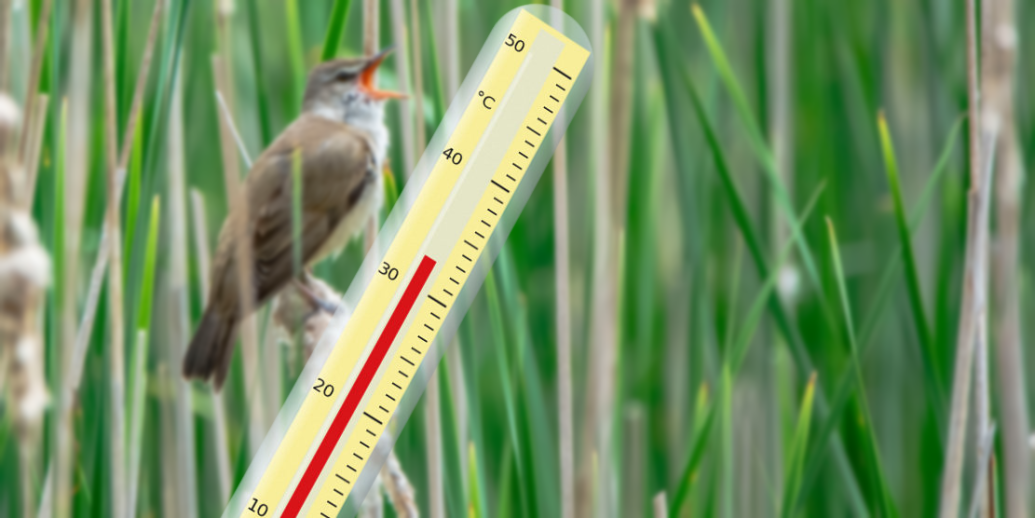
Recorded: 32.5; °C
